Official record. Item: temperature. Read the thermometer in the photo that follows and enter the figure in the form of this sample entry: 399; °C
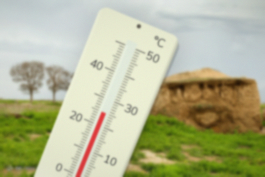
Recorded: 25; °C
